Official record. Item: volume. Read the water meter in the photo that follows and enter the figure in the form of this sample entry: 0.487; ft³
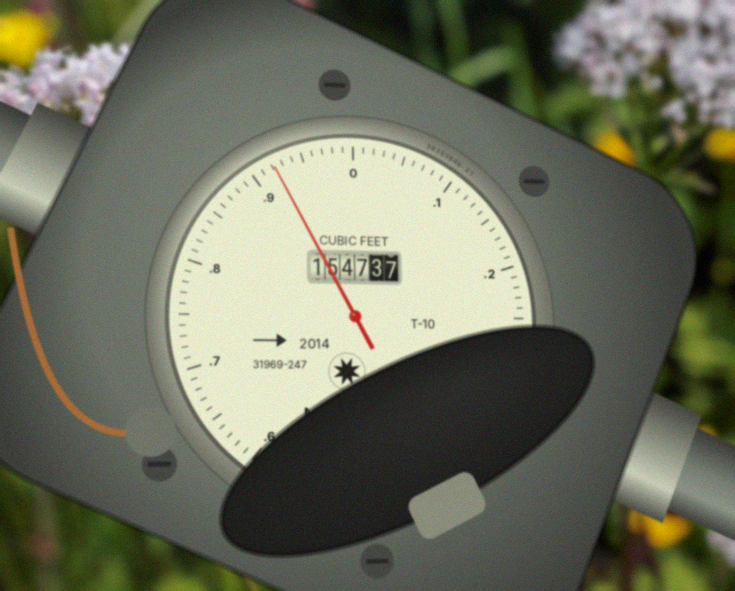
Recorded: 154736.92; ft³
